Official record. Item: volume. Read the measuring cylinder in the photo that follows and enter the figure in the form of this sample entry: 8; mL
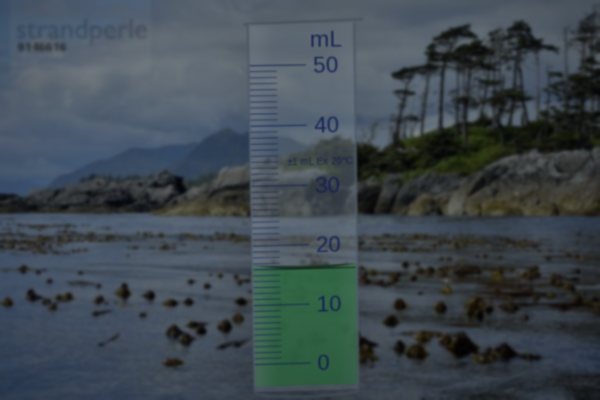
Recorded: 16; mL
